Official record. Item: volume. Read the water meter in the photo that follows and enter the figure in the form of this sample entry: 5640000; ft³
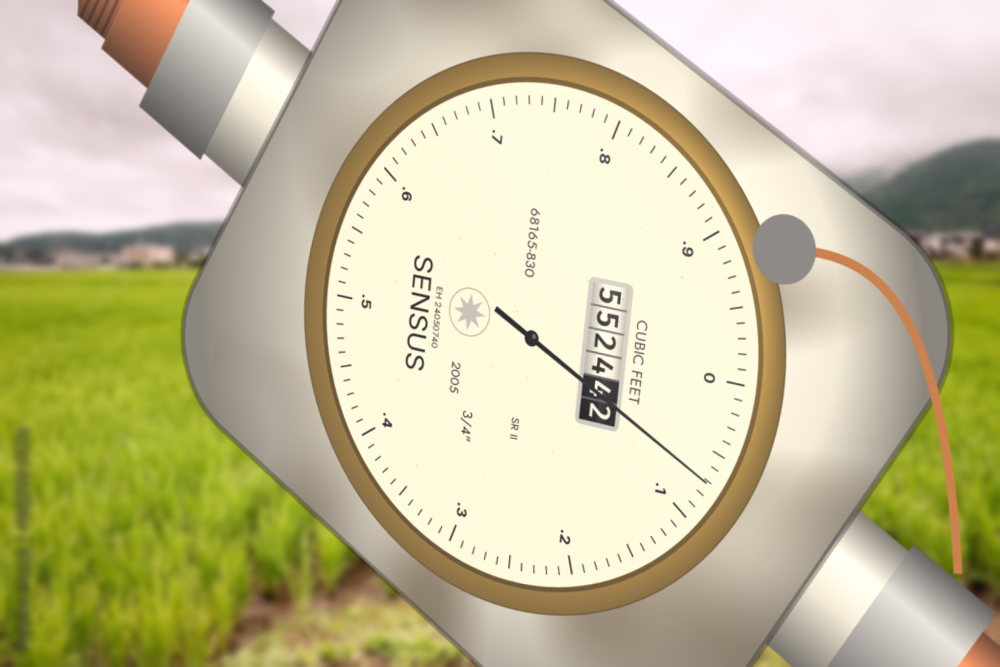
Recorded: 552442.07; ft³
